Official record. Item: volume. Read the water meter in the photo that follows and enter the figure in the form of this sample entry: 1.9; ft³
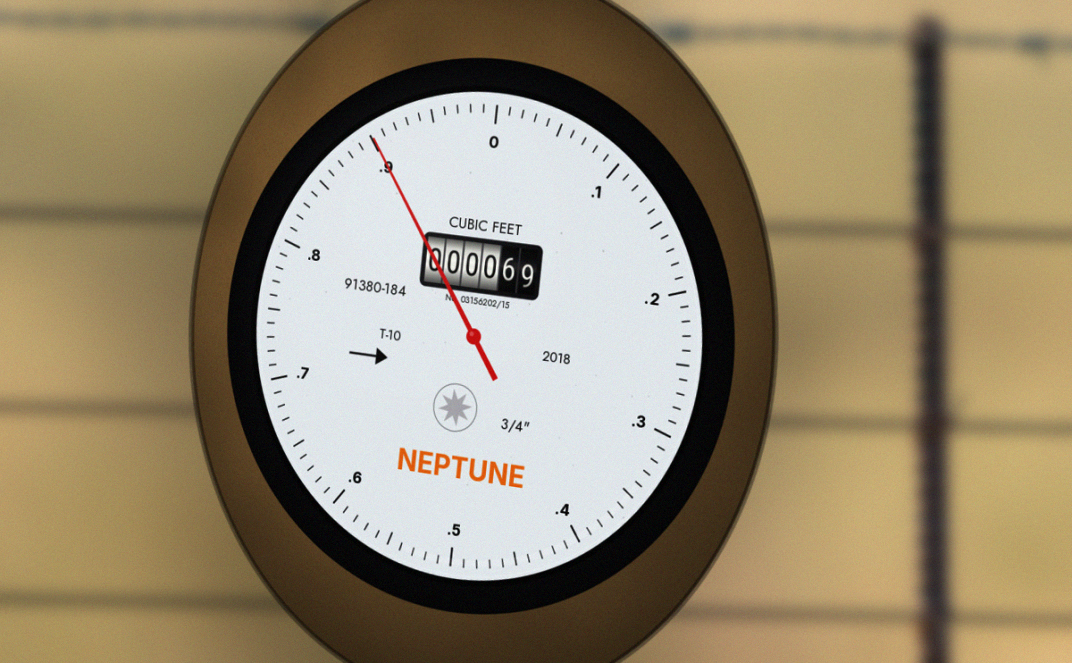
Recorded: 68.90; ft³
